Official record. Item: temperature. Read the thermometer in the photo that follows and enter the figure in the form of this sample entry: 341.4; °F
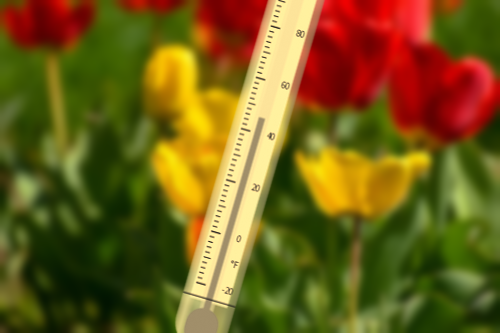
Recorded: 46; °F
